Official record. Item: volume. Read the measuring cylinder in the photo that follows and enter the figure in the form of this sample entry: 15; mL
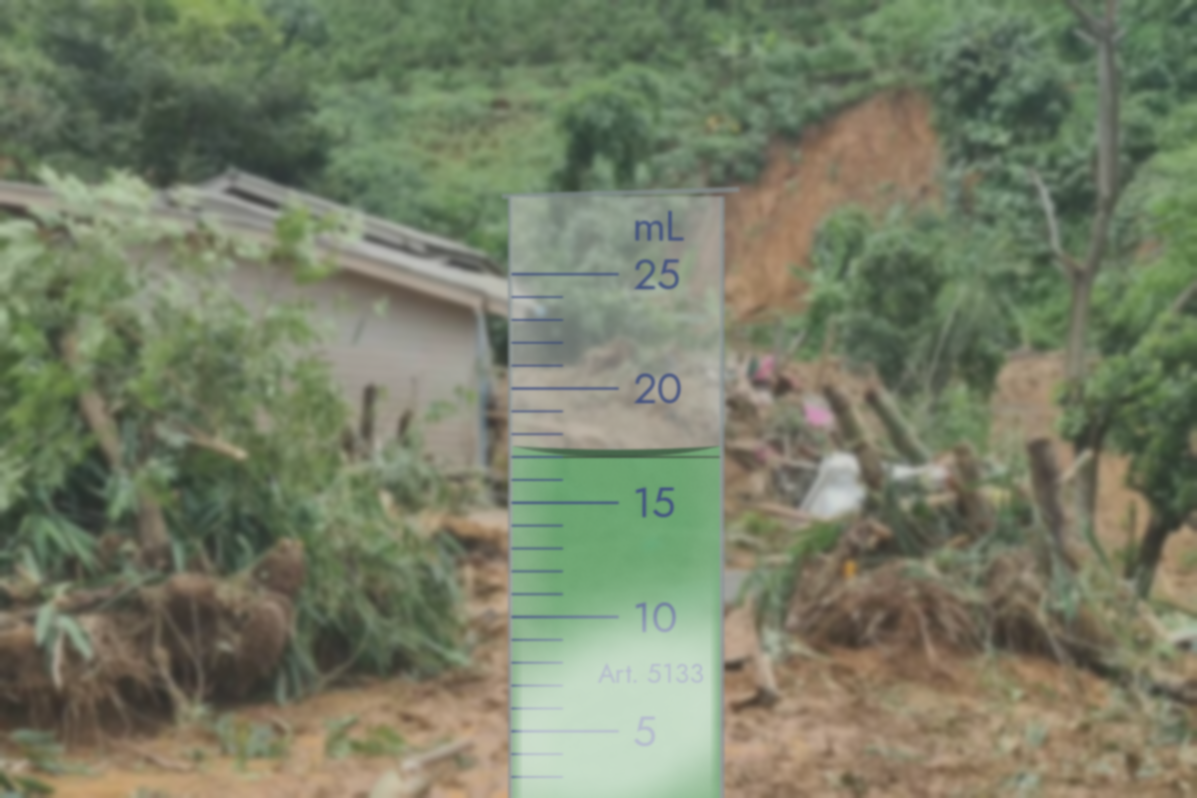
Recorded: 17; mL
